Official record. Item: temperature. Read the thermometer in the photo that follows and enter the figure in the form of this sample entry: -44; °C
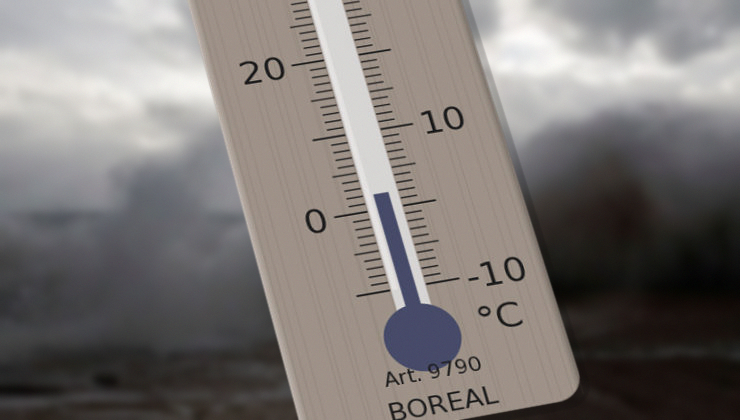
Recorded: 2; °C
